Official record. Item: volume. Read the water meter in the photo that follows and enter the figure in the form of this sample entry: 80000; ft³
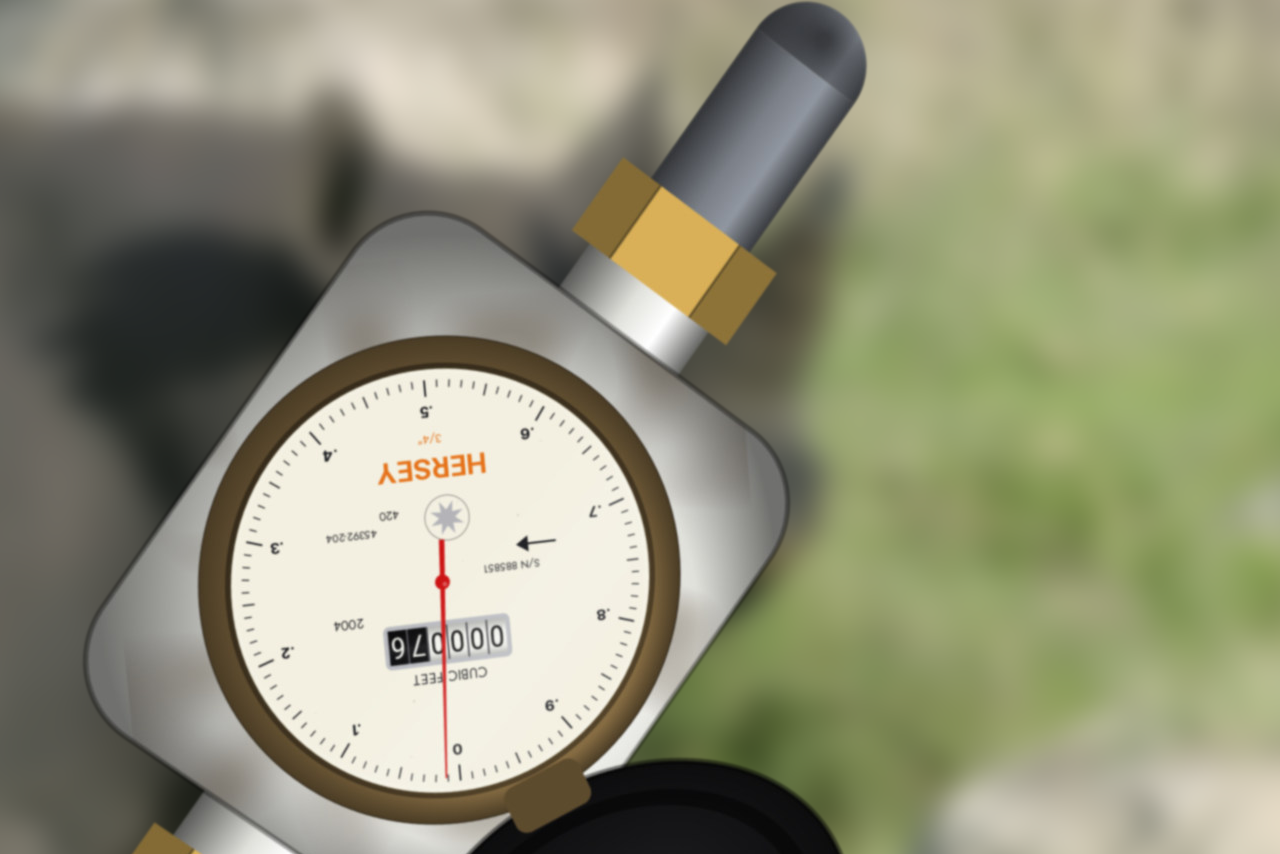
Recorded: 76.01; ft³
